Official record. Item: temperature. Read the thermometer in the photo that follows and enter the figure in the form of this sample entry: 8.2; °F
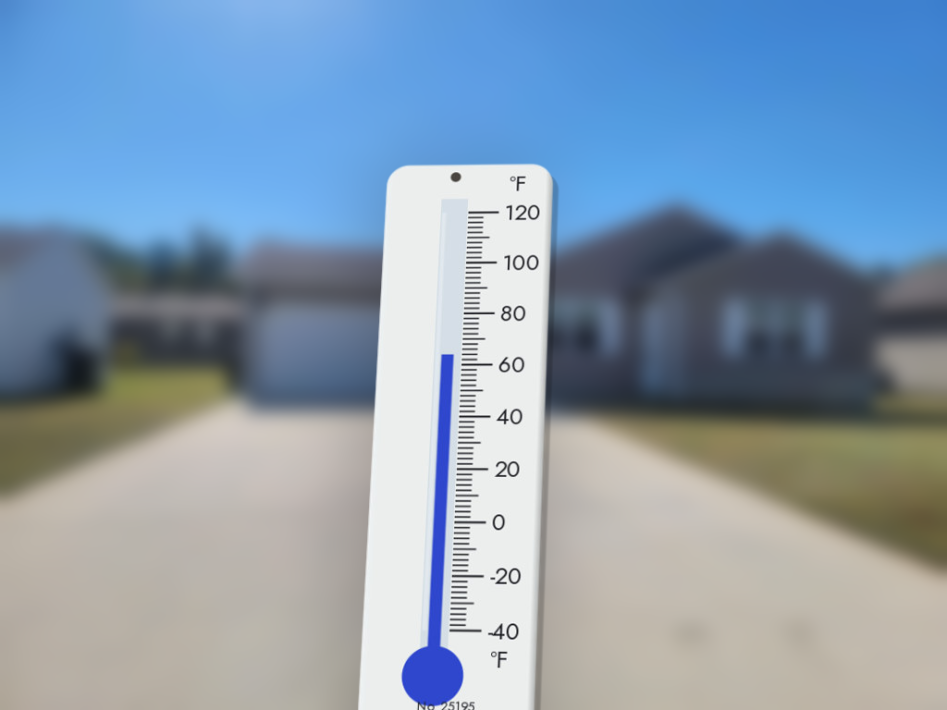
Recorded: 64; °F
